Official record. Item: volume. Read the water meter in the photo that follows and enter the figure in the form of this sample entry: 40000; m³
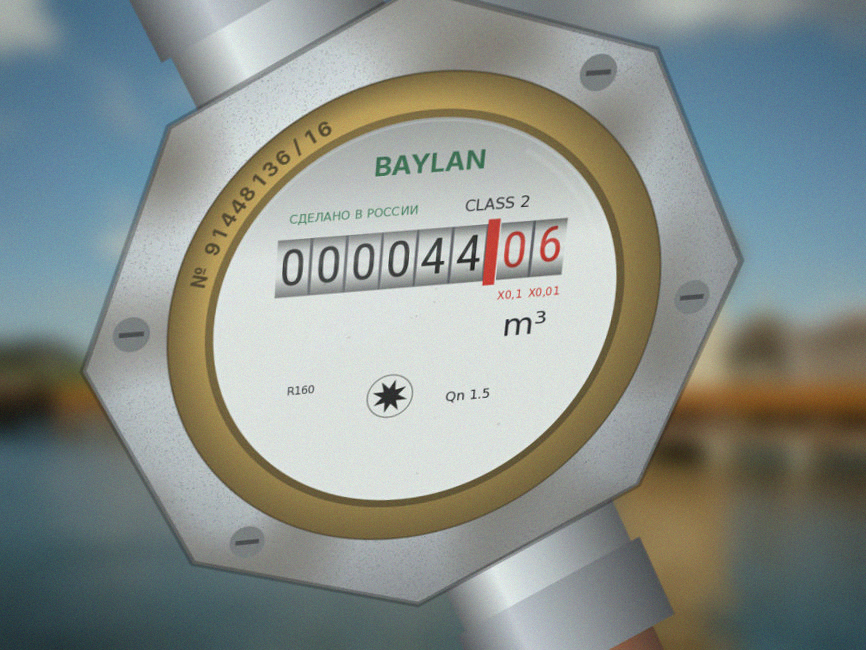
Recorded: 44.06; m³
